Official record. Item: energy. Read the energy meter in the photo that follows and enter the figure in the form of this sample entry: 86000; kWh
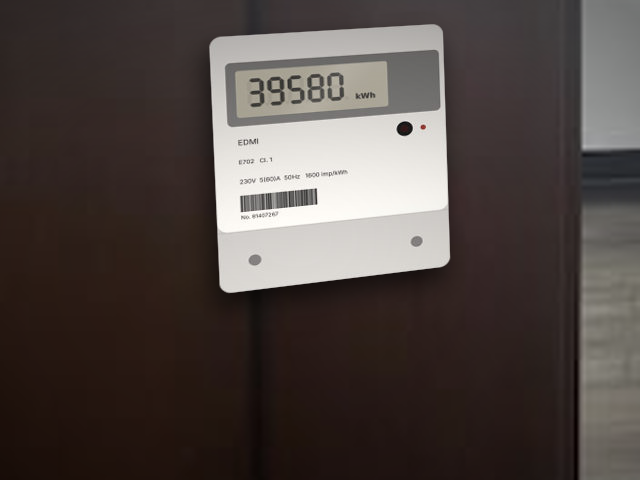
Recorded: 39580; kWh
